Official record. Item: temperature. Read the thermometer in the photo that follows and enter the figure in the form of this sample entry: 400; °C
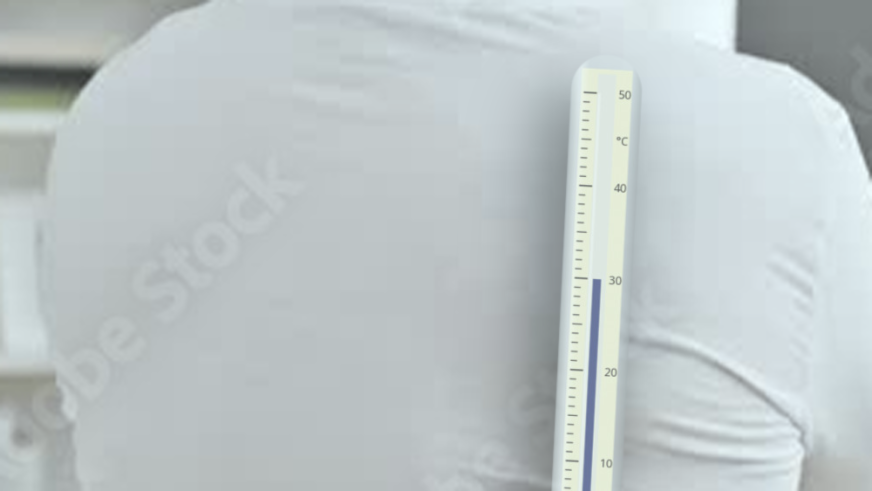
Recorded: 30; °C
